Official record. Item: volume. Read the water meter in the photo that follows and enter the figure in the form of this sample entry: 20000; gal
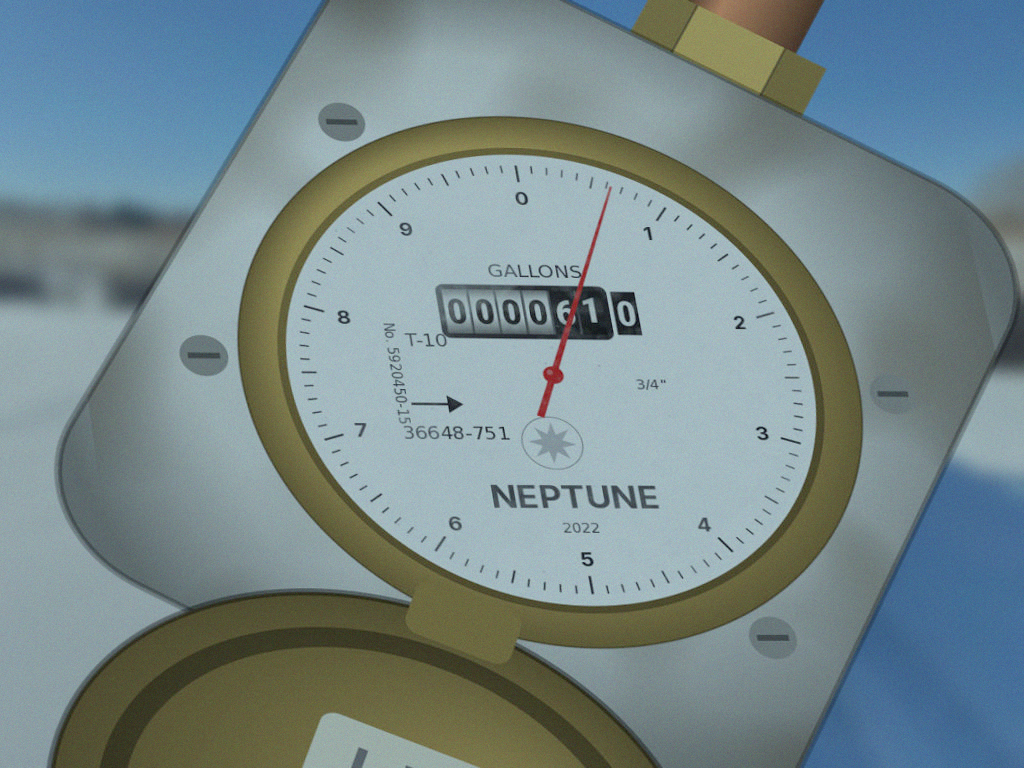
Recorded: 610.6; gal
